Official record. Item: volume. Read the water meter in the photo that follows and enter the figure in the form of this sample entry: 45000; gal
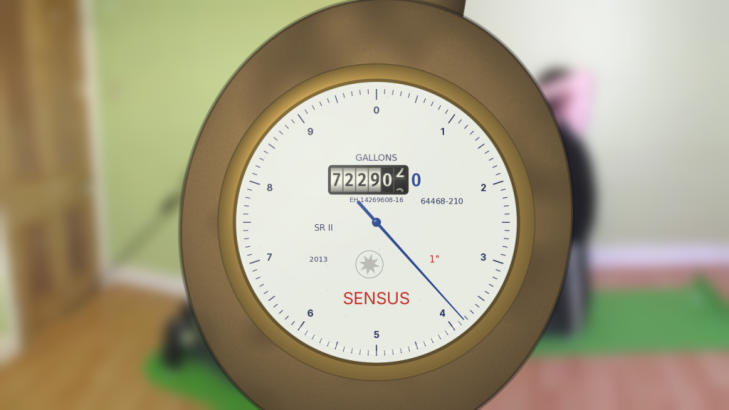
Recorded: 7229023.8; gal
